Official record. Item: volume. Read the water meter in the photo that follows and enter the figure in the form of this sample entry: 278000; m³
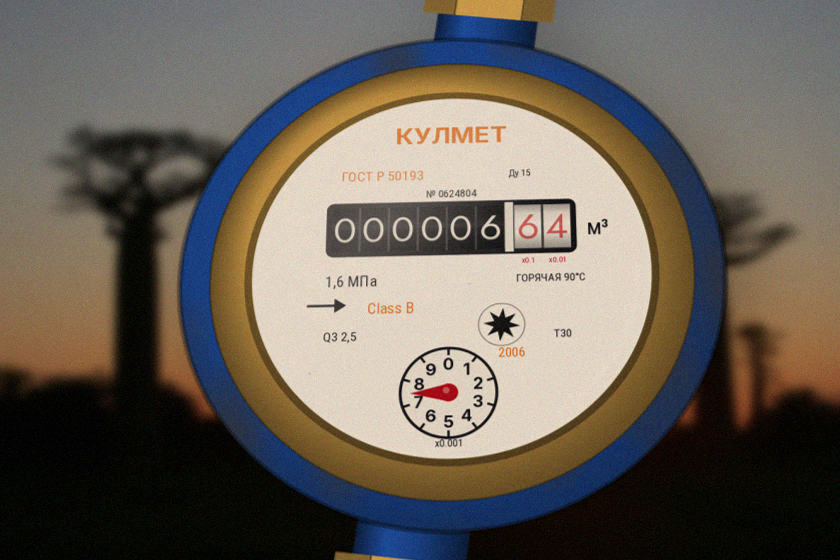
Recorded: 6.647; m³
